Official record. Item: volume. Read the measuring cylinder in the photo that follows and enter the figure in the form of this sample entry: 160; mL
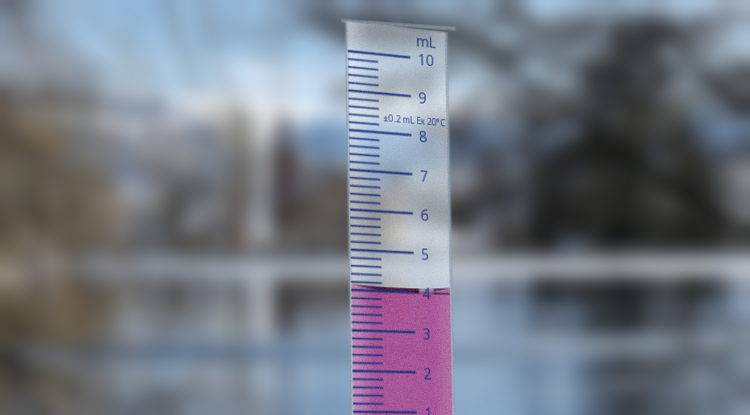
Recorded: 4; mL
